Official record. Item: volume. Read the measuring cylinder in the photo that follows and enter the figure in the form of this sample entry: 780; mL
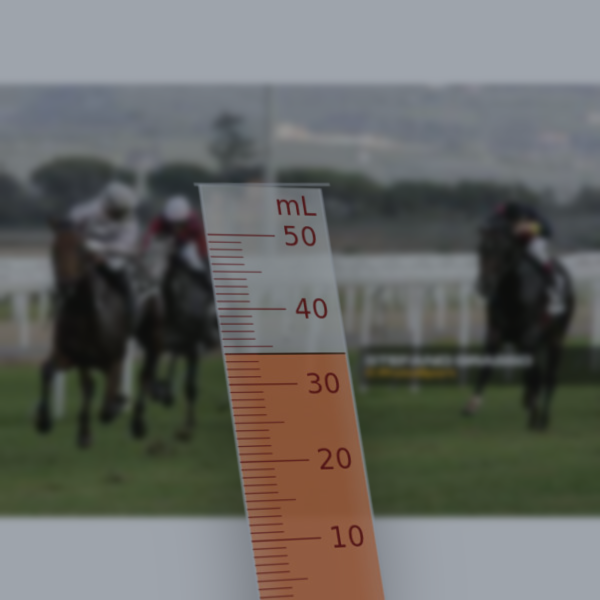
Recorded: 34; mL
